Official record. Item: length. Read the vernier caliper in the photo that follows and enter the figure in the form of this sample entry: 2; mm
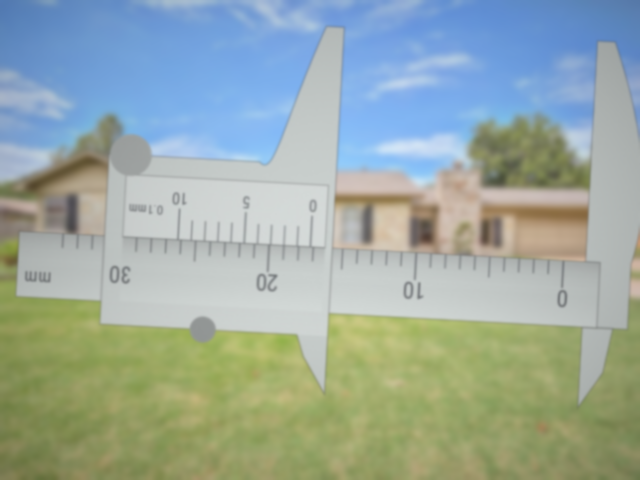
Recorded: 17.2; mm
